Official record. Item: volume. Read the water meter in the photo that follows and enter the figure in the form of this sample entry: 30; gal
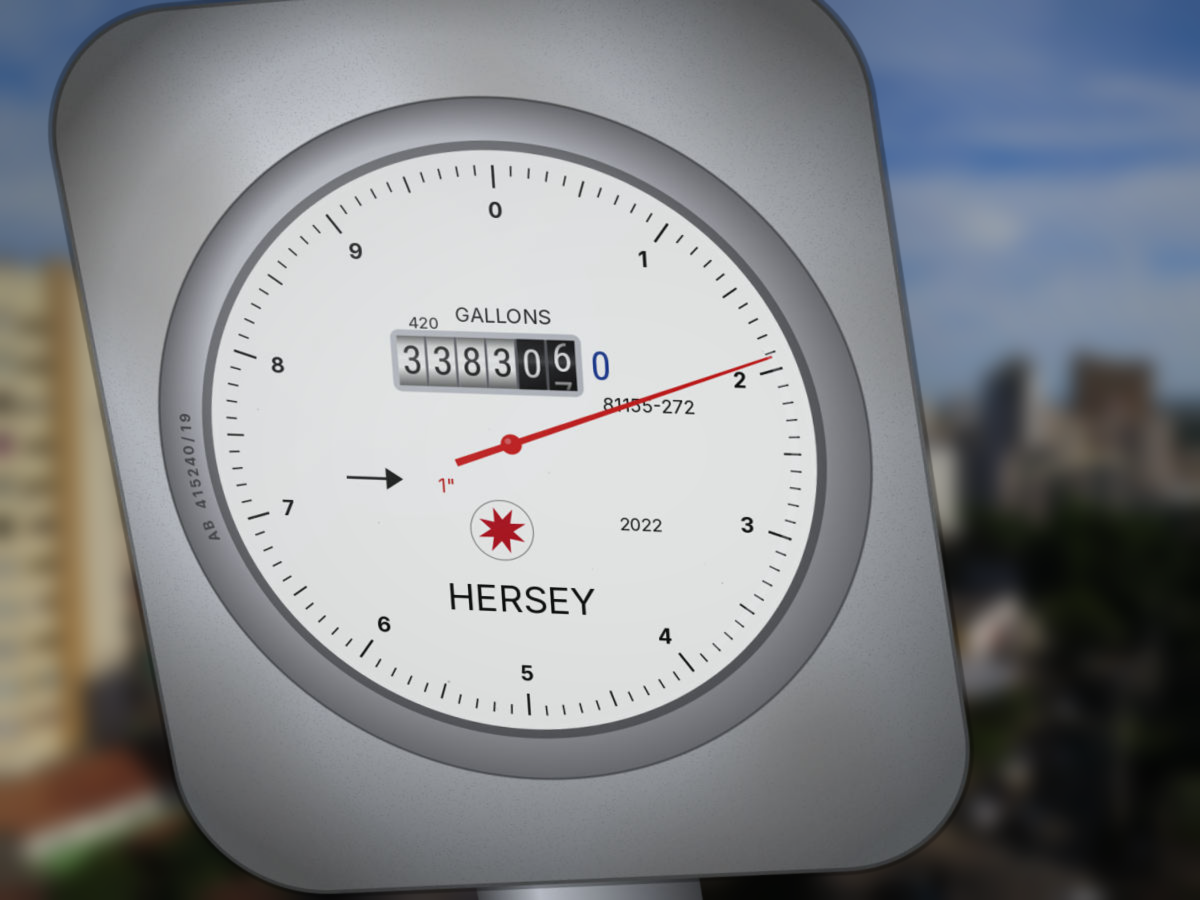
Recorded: 3383061.9; gal
